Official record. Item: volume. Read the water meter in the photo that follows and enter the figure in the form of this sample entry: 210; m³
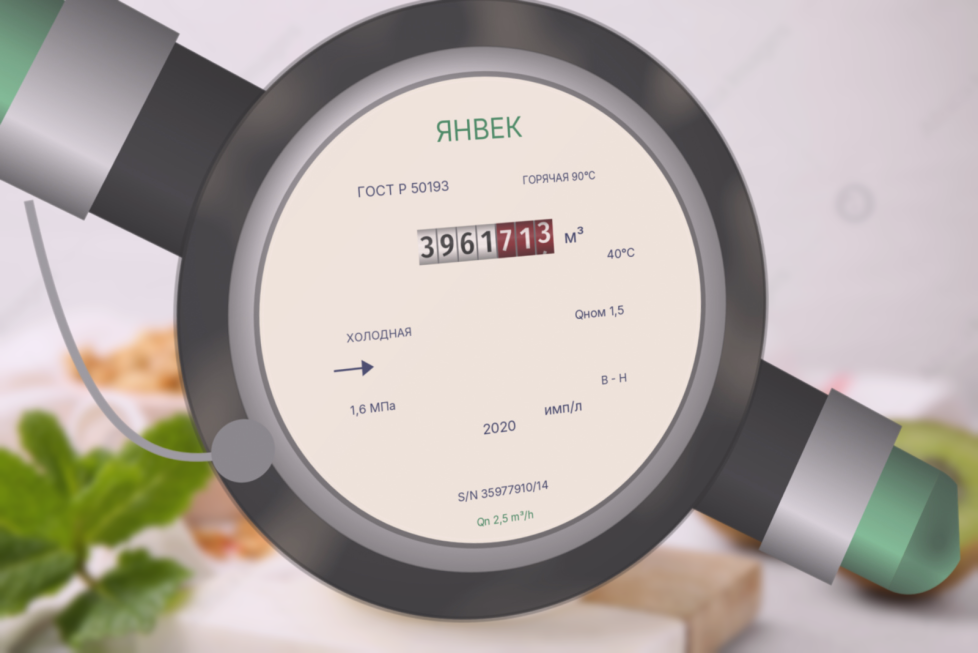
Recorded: 3961.713; m³
